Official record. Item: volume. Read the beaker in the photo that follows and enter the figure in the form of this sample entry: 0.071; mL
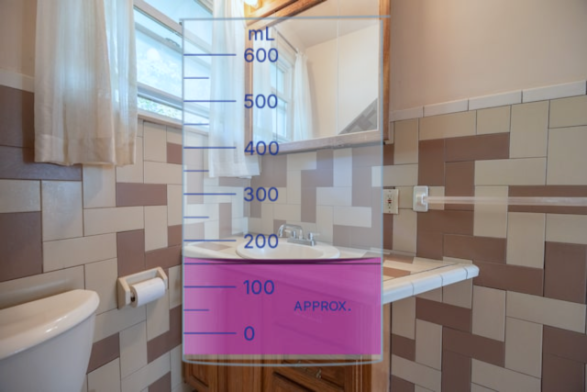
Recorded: 150; mL
